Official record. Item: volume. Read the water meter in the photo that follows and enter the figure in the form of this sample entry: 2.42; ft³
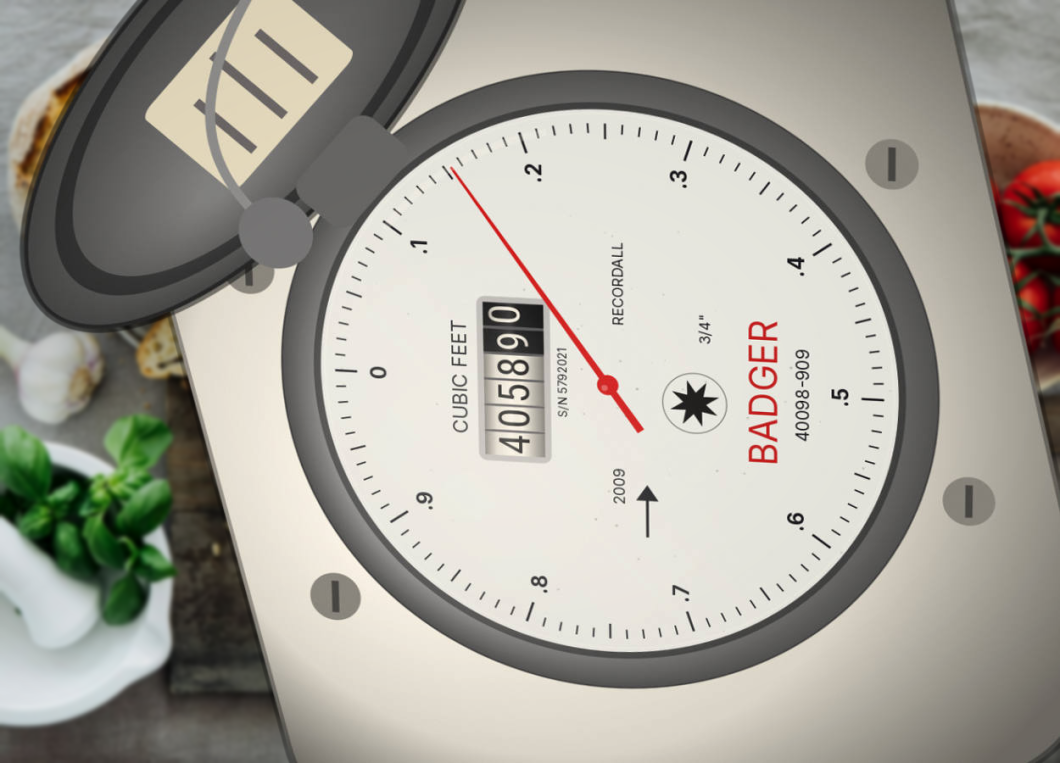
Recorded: 405890.15; ft³
